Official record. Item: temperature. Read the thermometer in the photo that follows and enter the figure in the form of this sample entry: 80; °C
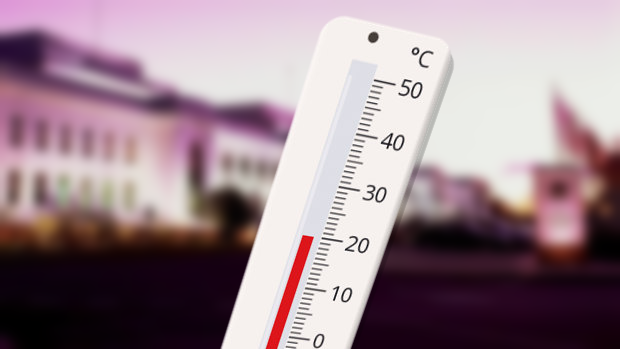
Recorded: 20; °C
